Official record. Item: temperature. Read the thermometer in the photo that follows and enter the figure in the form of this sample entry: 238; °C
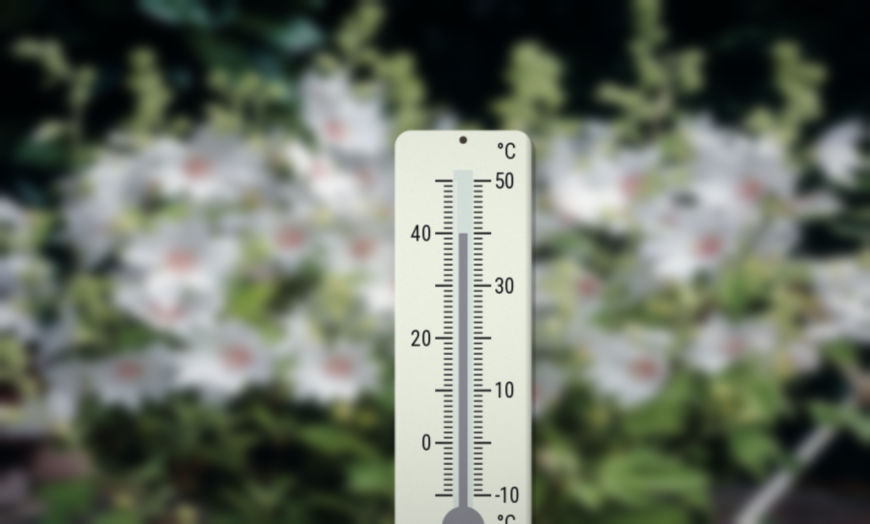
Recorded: 40; °C
